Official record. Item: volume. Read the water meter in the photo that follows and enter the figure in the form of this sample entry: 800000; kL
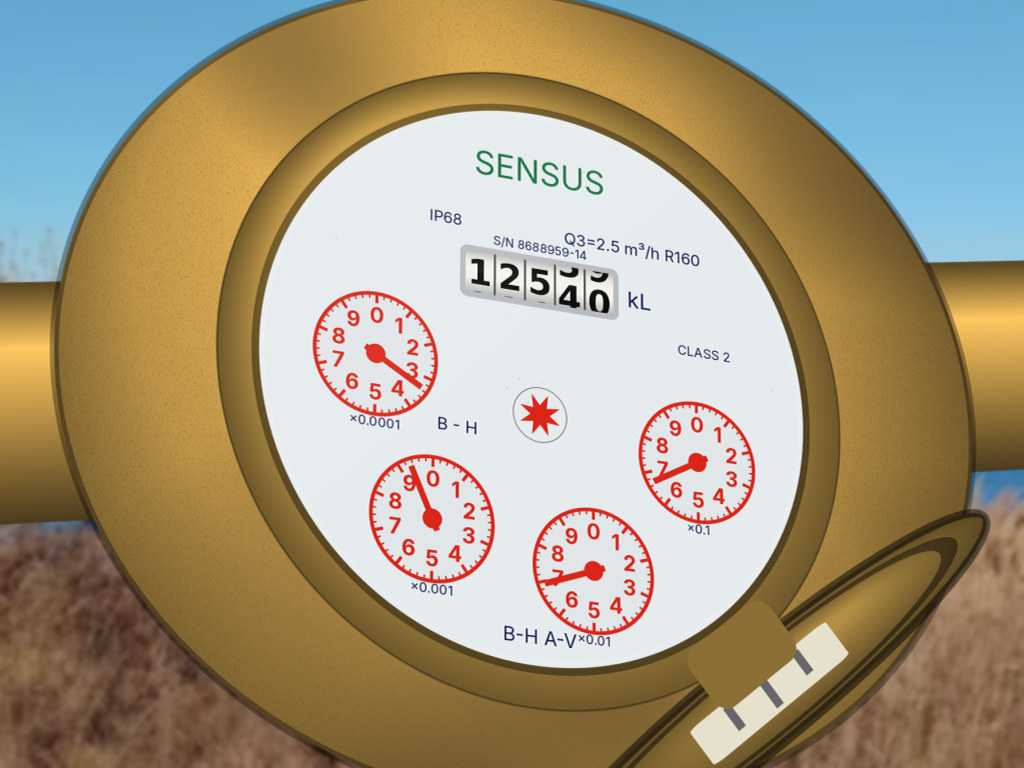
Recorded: 12539.6693; kL
